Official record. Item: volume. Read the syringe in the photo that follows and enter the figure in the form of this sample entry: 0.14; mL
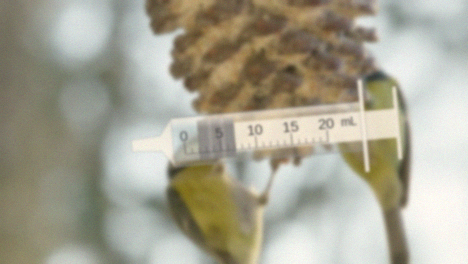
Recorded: 2; mL
